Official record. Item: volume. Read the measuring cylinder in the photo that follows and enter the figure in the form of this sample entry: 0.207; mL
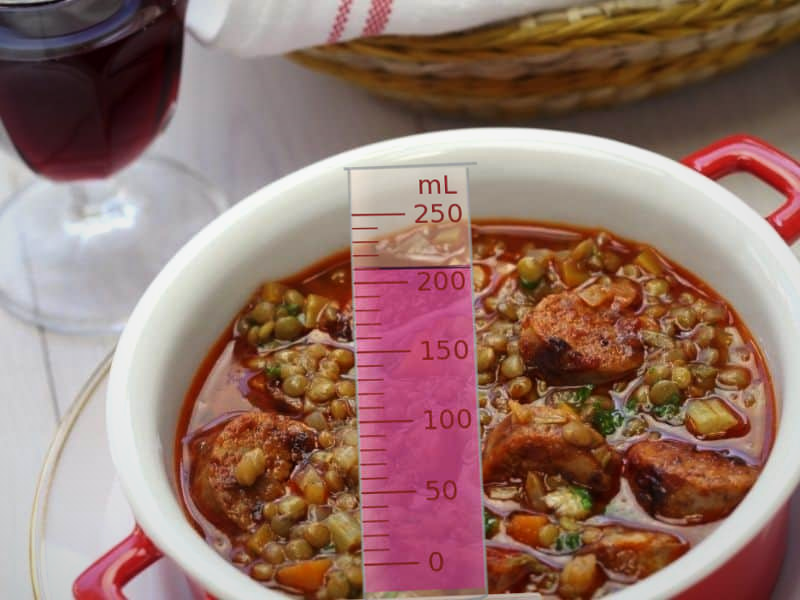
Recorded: 210; mL
